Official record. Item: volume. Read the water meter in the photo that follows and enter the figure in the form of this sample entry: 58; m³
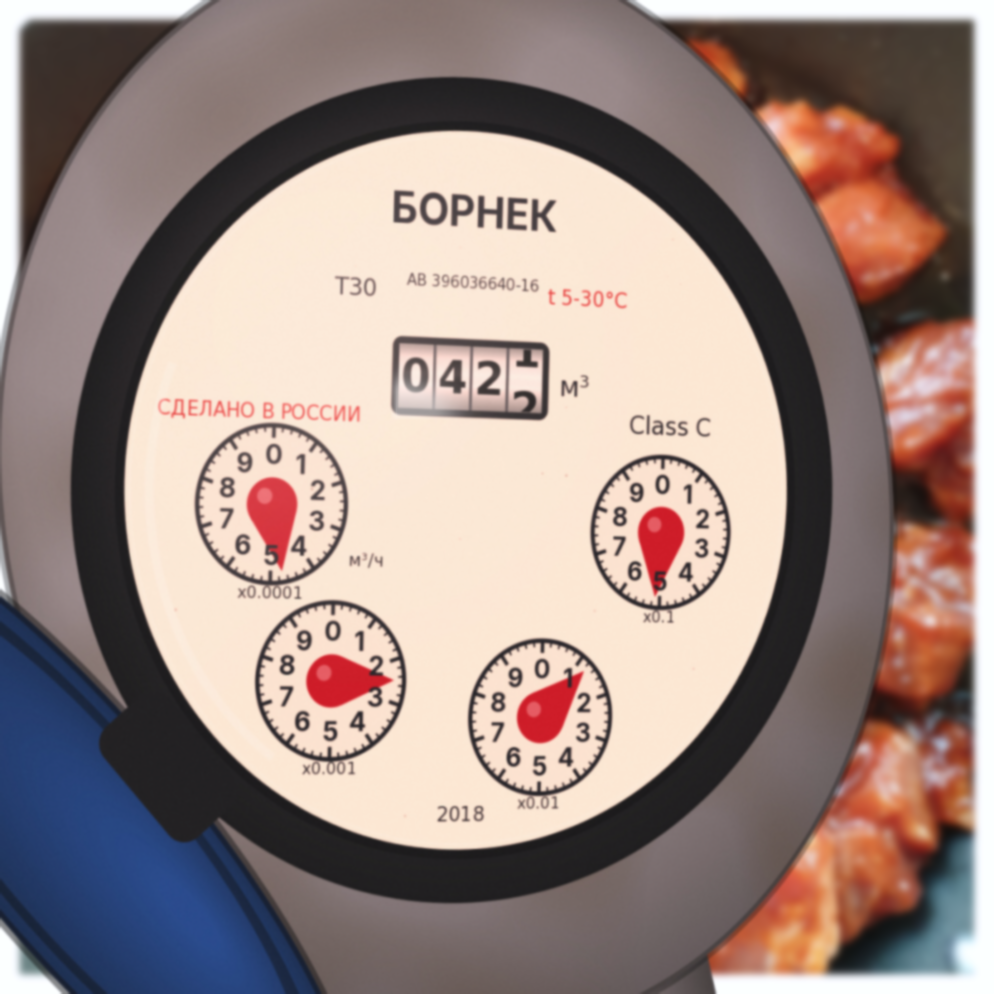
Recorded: 421.5124; m³
